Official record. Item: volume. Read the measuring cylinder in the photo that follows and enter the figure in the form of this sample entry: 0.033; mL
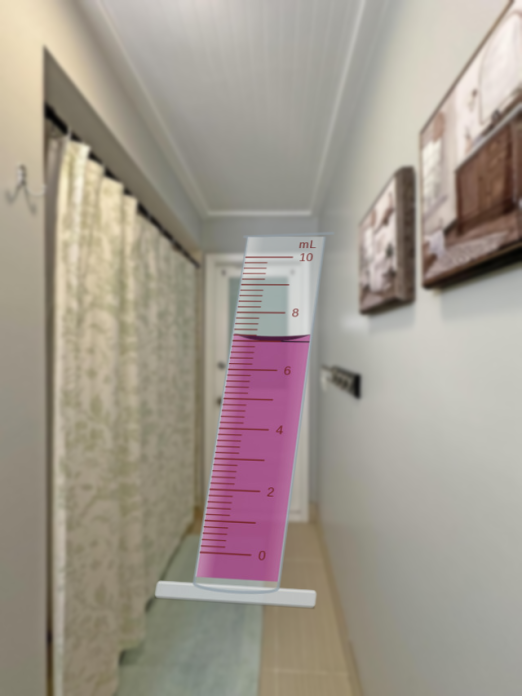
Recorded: 7; mL
